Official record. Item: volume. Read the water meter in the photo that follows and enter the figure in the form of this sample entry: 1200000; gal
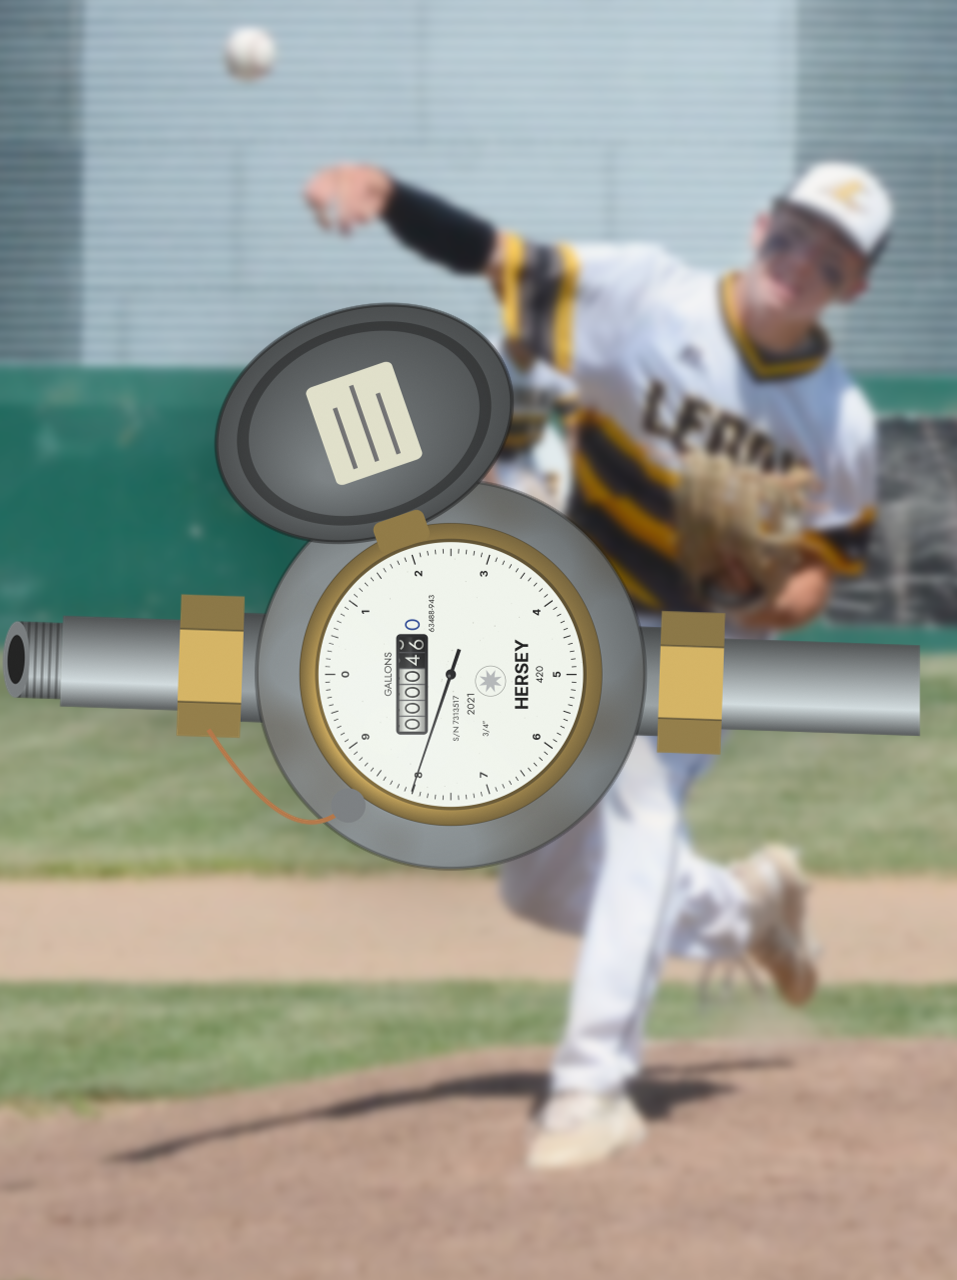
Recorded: 458.0; gal
